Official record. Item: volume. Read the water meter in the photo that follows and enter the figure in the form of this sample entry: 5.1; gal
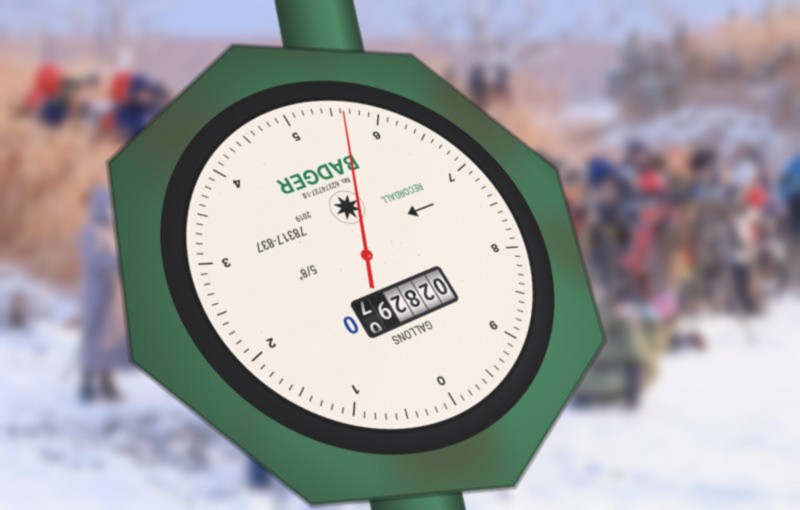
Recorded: 282965.6; gal
